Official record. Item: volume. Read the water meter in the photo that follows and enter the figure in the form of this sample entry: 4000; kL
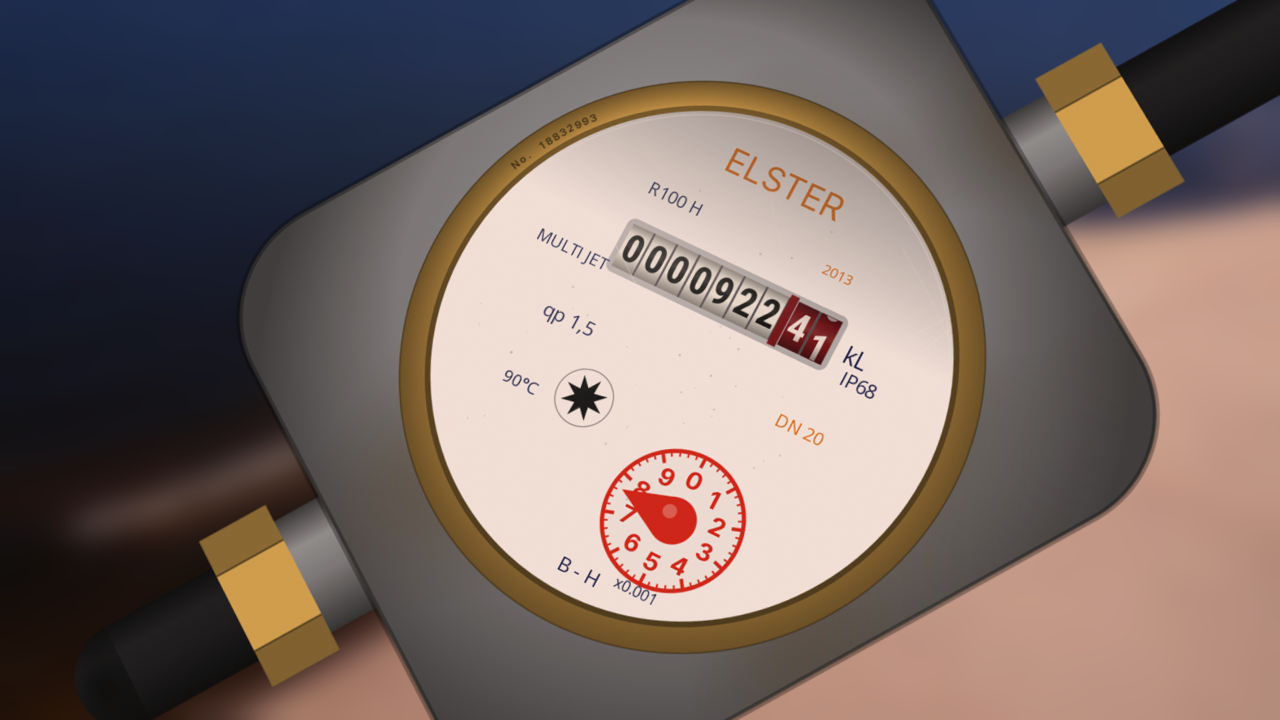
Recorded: 922.407; kL
